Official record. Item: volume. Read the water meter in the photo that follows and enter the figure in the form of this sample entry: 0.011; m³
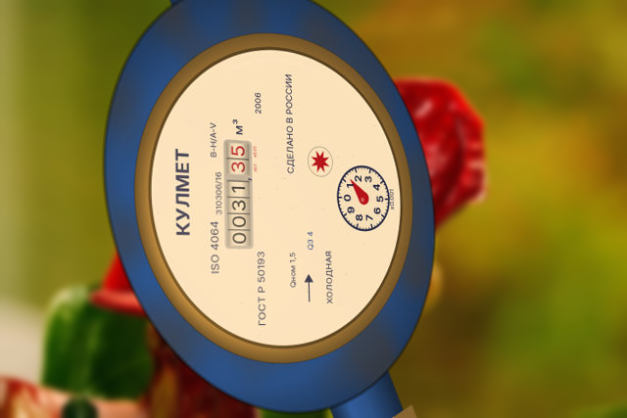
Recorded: 31.351; m³
